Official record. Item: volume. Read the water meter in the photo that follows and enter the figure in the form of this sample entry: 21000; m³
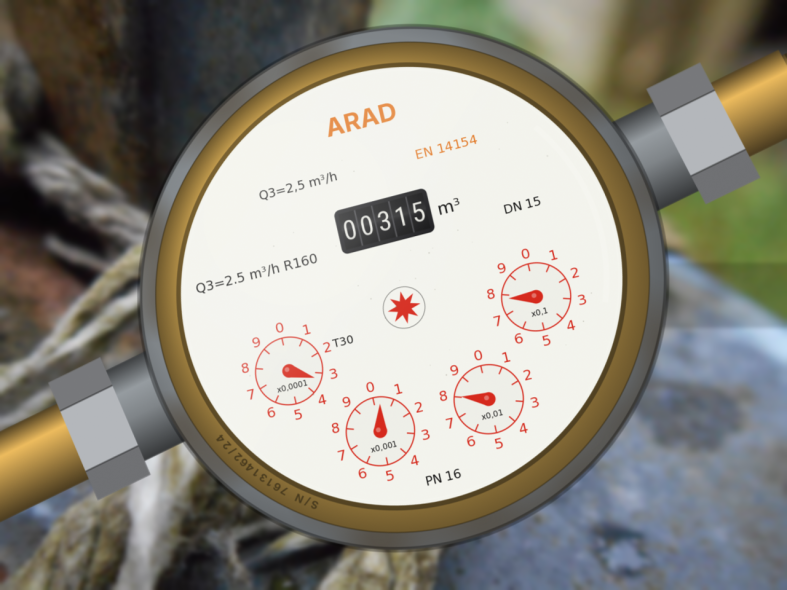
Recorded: 315.7803; m³
